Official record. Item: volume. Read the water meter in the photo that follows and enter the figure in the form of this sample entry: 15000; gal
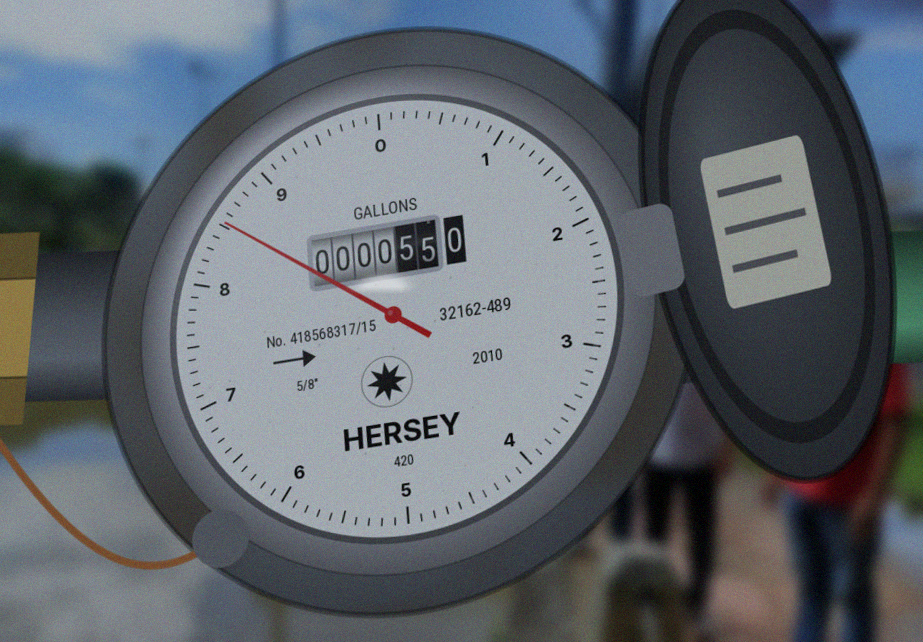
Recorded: 548.5; gal
